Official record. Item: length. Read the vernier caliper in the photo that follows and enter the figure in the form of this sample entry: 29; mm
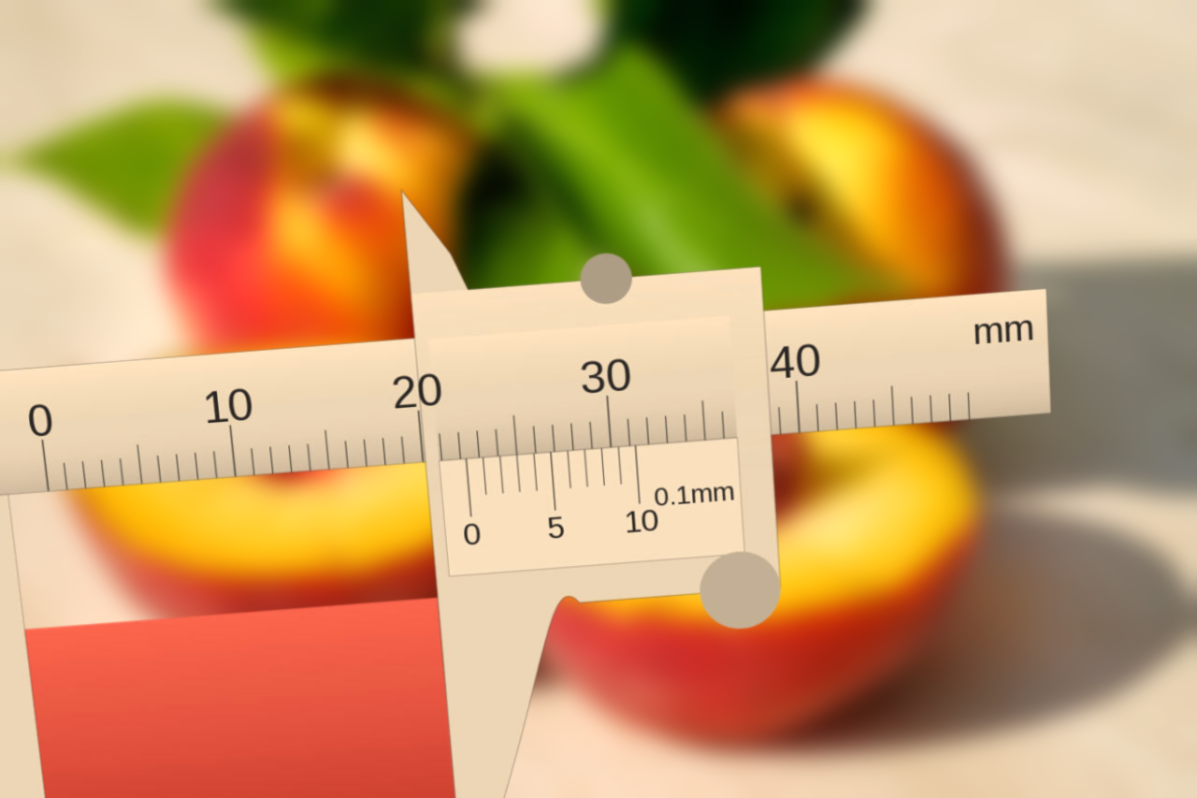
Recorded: 22.3; mm
